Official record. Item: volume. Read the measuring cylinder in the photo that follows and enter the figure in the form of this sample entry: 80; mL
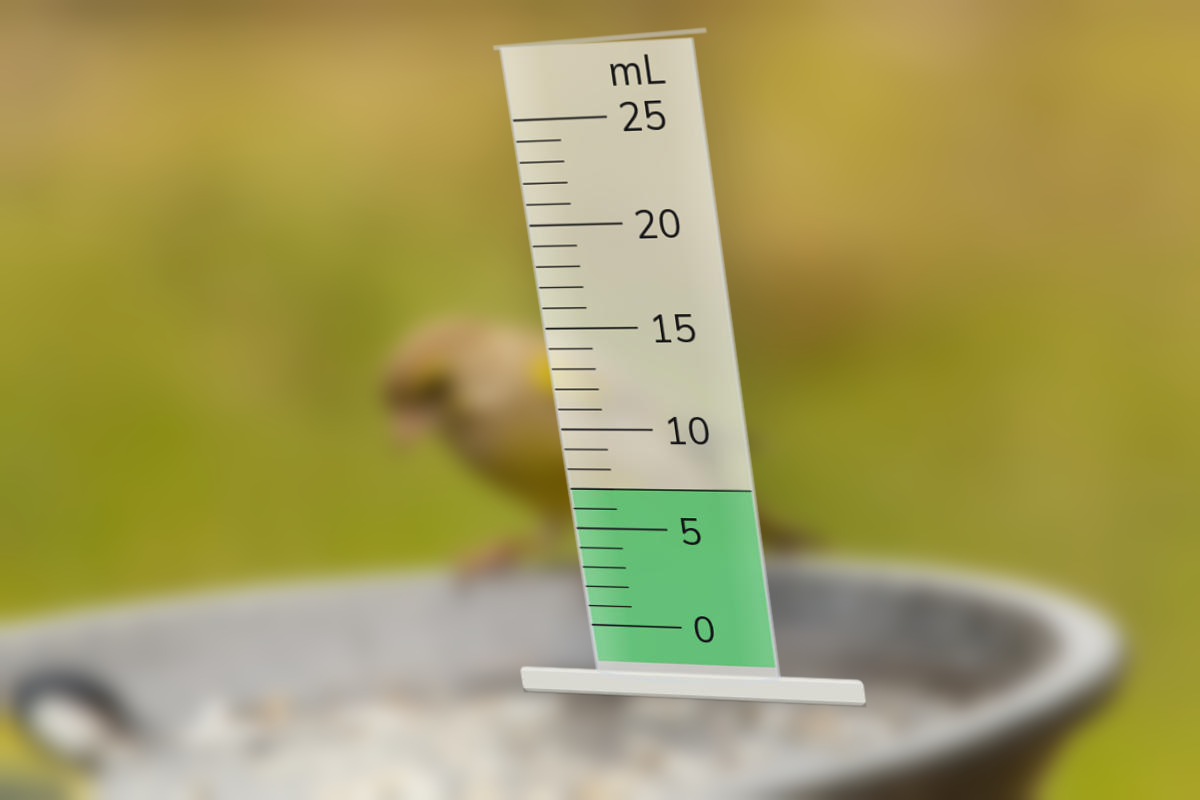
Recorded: 7; mL
